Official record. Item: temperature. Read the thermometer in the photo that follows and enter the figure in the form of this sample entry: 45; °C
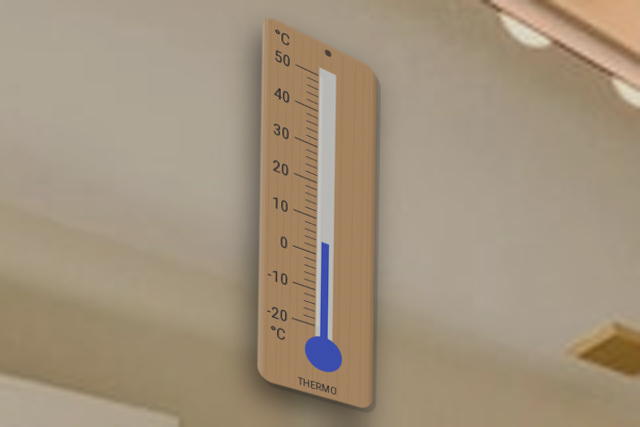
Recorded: 4; °C
